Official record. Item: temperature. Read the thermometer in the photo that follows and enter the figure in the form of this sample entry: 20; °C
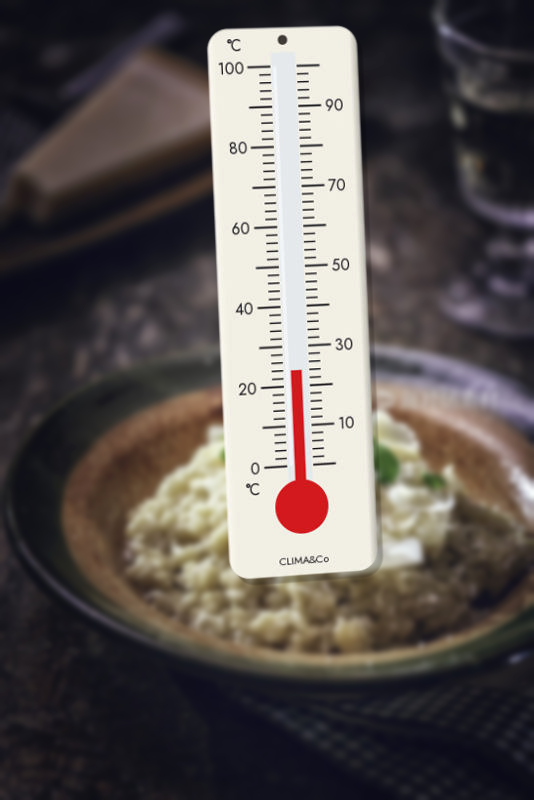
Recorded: 24; °C
